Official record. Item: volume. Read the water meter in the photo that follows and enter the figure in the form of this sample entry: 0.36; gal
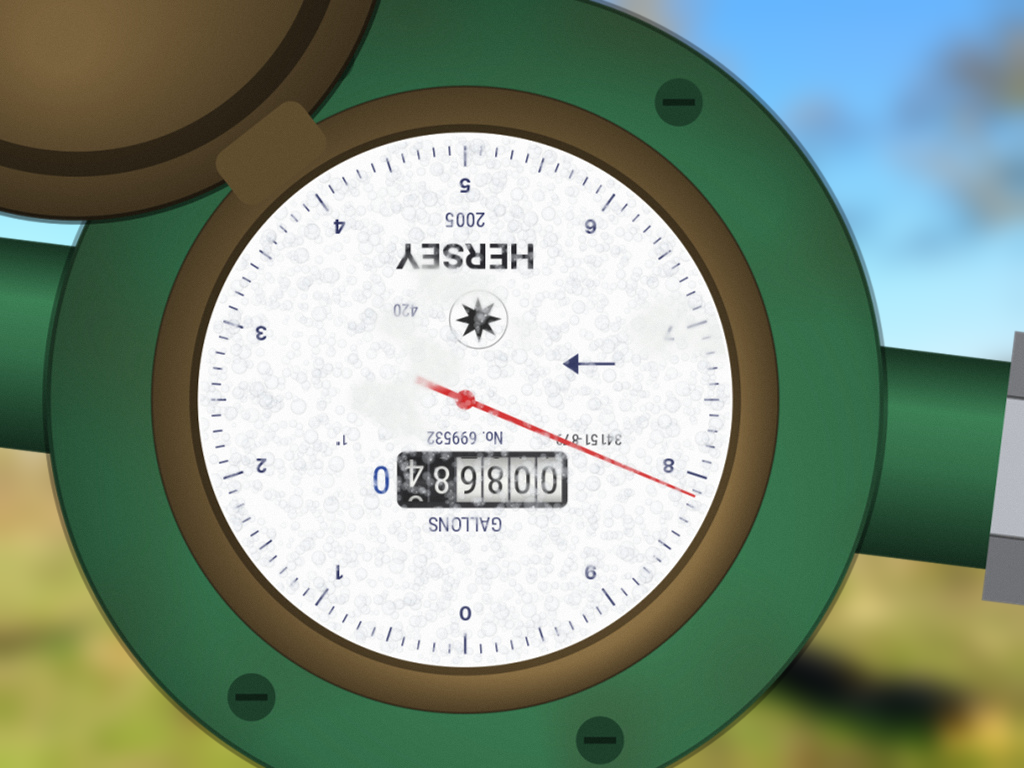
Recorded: 86838.1; gal
